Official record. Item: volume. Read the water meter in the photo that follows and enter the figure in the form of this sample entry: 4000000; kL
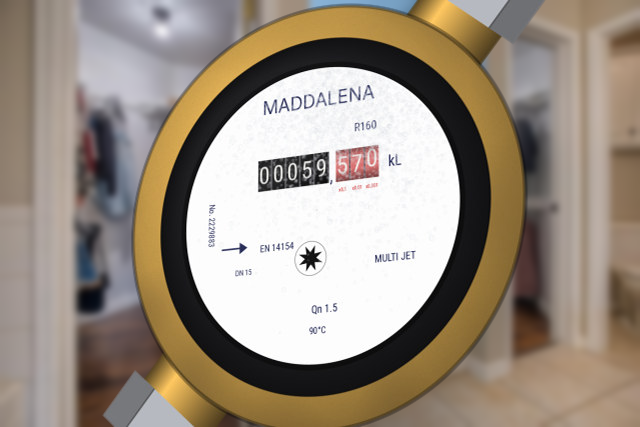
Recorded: 59.570; kL
